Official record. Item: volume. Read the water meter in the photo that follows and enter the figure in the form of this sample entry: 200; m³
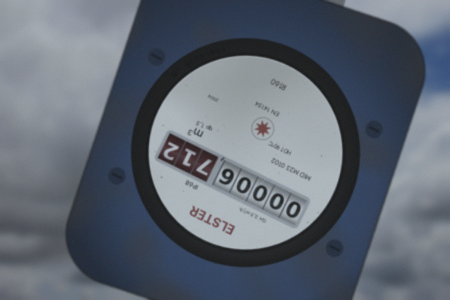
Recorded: 6.712; m³
